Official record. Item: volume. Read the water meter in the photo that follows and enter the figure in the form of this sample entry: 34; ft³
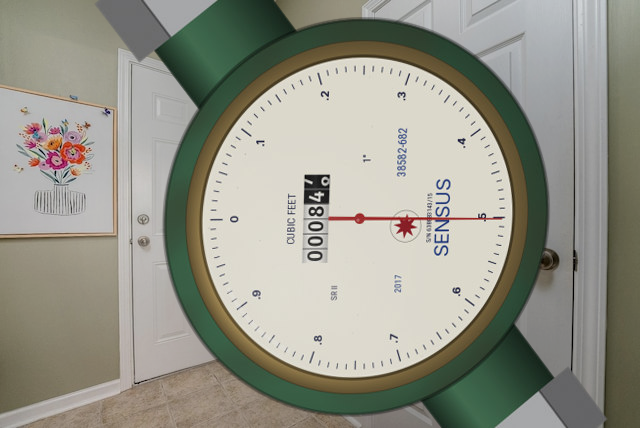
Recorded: 847.50; ft³
